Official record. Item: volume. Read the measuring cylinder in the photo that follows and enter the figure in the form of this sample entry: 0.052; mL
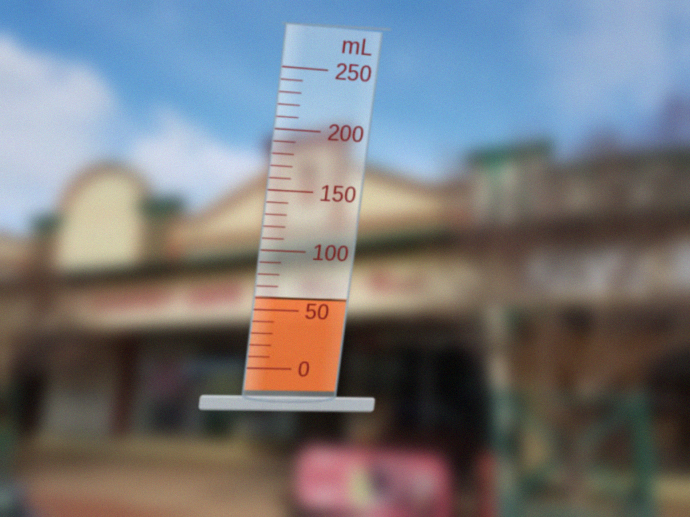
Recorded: 60; mL
